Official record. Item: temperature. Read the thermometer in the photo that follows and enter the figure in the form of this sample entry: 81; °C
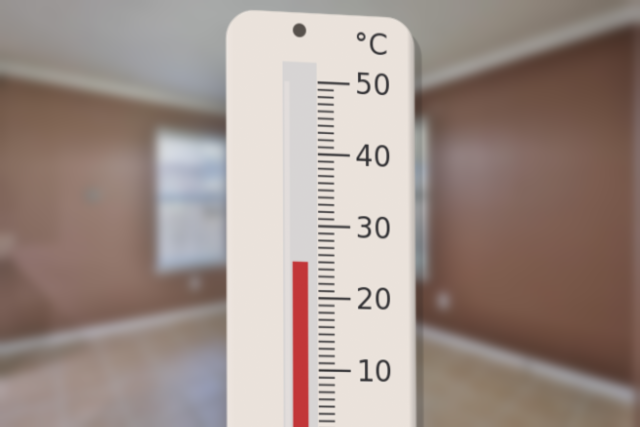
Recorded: 25; °C
